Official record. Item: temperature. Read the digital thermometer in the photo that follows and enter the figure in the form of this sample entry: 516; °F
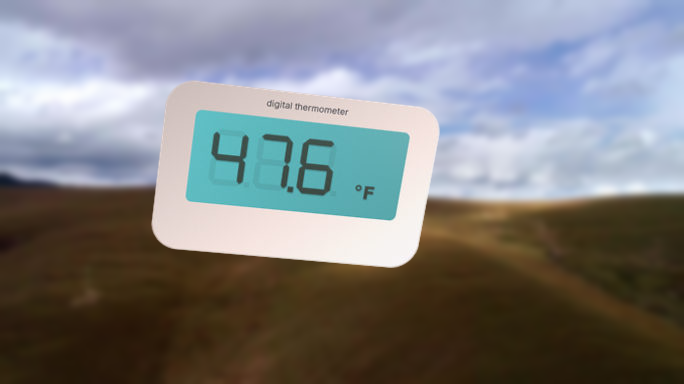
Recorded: 47.6; °F
